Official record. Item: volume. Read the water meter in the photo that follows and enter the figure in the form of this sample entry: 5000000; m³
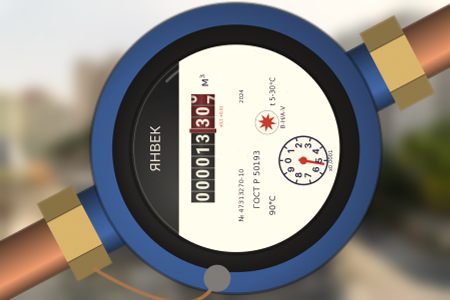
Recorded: 13.3065; m³
